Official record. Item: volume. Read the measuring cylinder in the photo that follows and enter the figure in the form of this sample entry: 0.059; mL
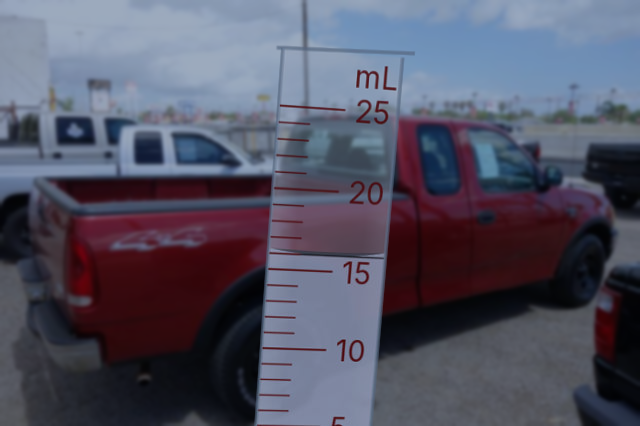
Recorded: 16; mL
